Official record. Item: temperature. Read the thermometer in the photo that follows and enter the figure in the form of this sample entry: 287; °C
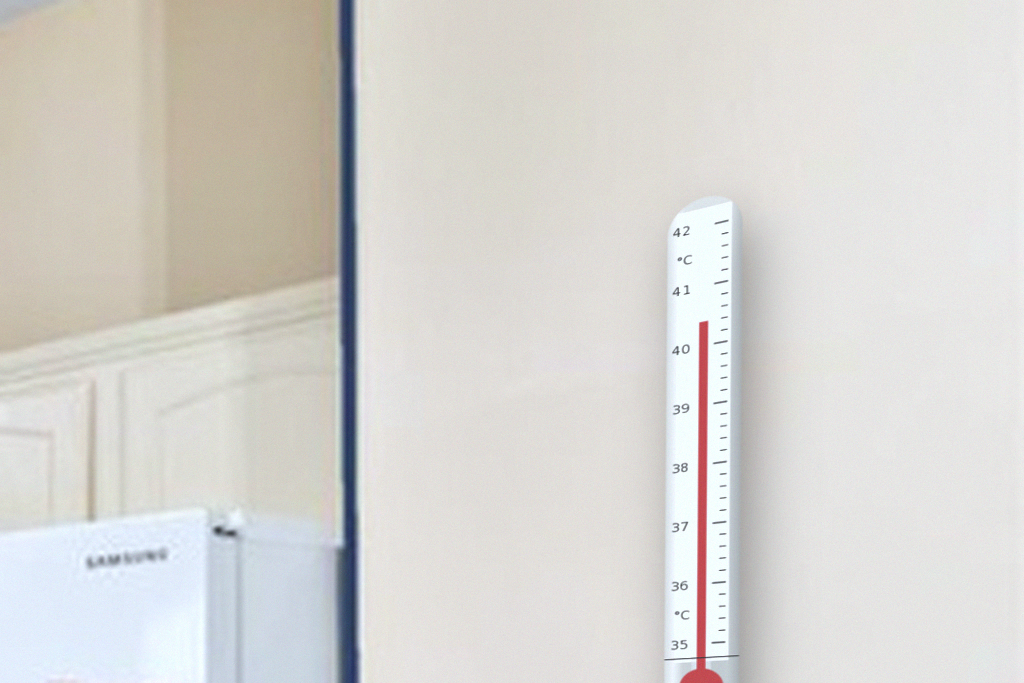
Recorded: 40.4; °C
